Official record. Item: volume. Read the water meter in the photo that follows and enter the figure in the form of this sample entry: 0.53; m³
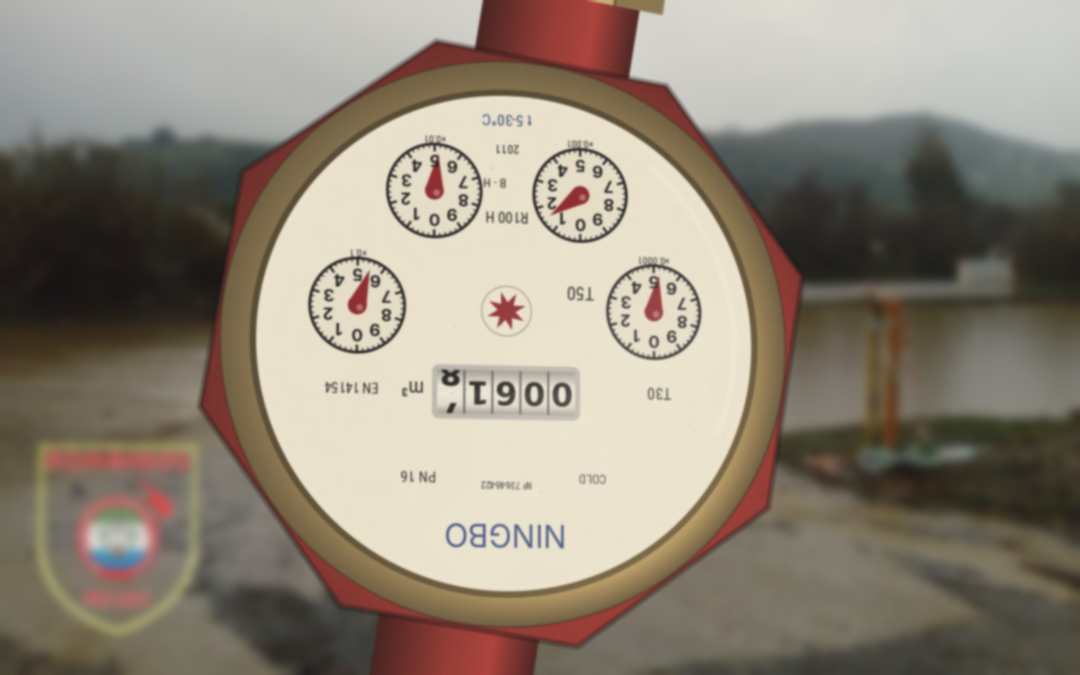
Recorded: 617.5515; m³
